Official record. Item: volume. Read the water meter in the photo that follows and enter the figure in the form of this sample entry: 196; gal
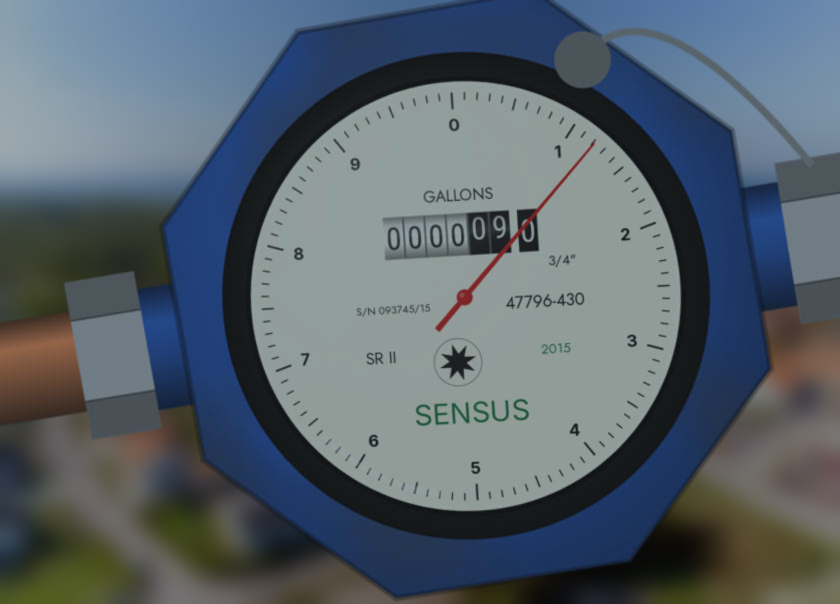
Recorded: 91.2; gal
